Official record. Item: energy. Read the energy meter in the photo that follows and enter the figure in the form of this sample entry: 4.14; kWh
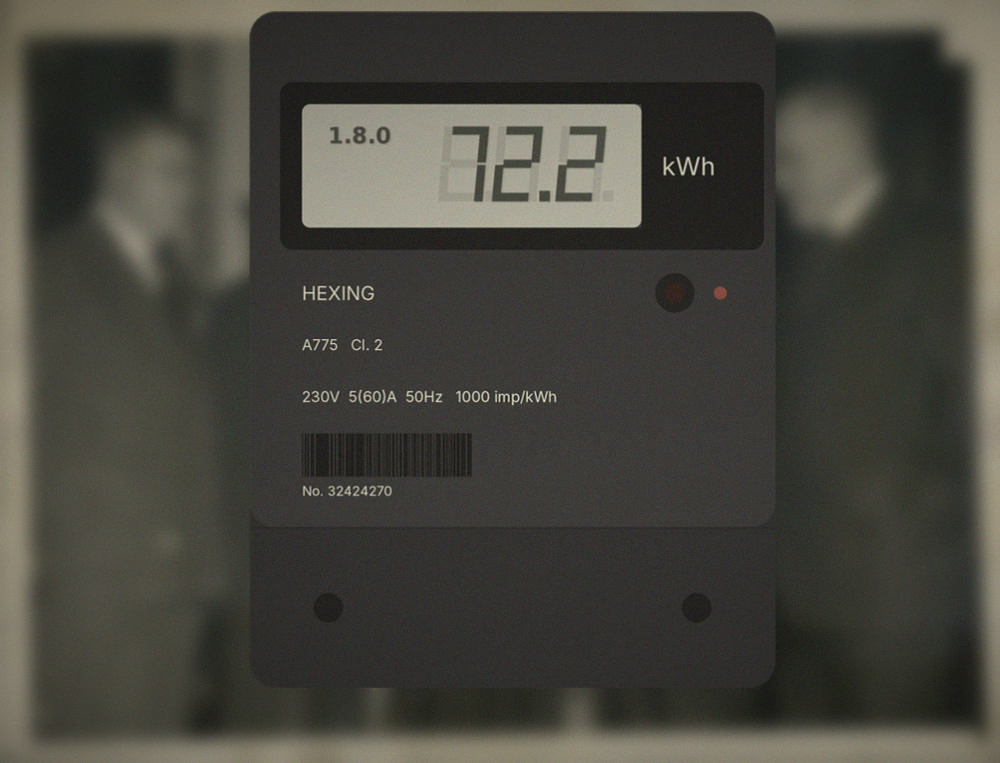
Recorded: 72.2; kWh
